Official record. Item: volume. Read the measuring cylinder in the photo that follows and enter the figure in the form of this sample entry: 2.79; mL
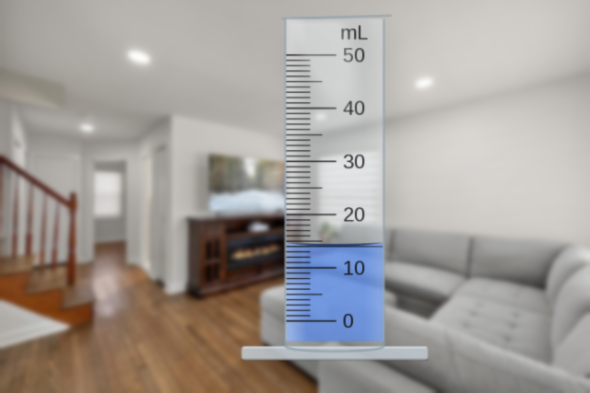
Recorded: 14; mL
